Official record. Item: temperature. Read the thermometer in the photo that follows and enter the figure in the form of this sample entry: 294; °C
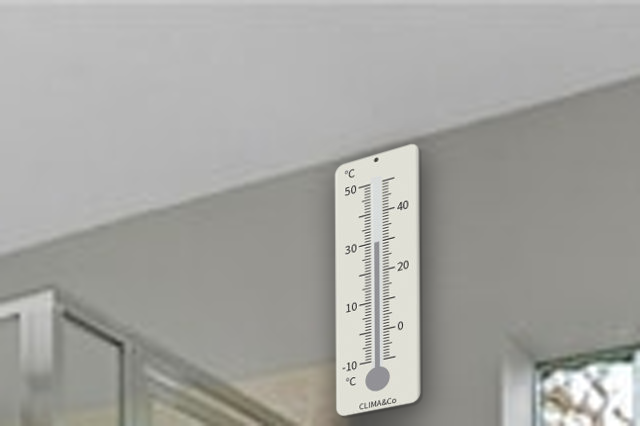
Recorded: 30; °C
